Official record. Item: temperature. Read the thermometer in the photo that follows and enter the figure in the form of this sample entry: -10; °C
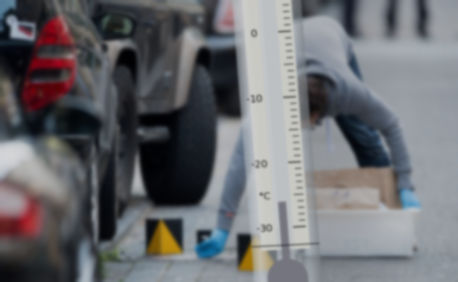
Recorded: -26; °C
